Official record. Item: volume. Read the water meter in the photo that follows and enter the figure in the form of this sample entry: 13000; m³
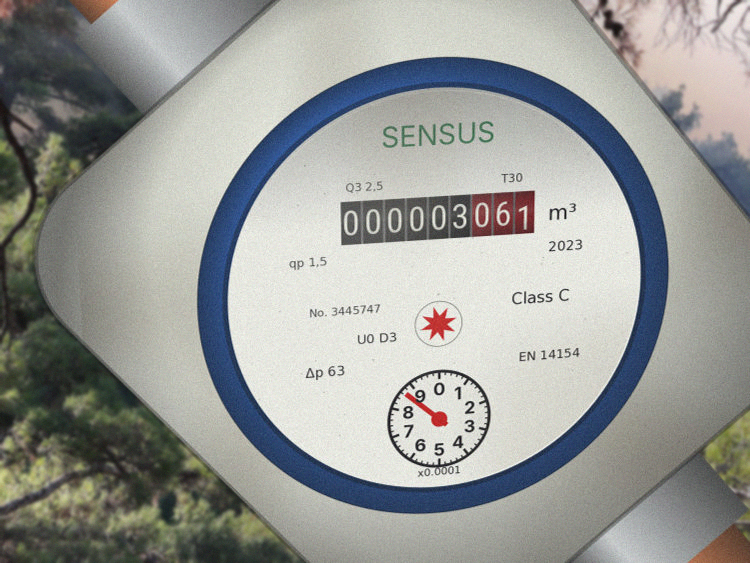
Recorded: 3.0608; m³
